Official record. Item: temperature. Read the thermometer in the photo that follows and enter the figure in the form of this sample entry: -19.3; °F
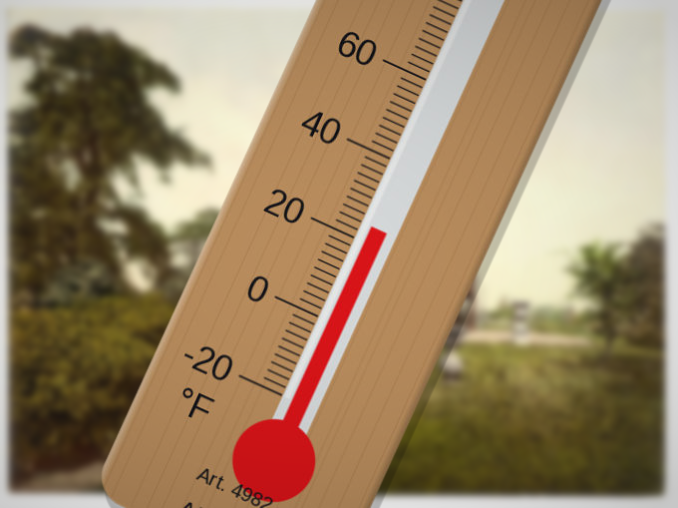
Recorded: 24; °F
